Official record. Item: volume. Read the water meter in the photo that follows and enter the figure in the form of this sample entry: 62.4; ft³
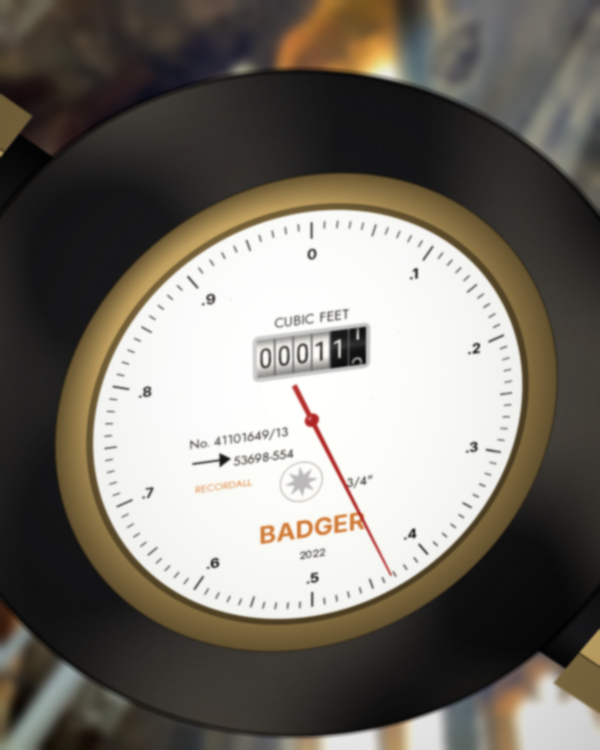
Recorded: 111.43; ft³
